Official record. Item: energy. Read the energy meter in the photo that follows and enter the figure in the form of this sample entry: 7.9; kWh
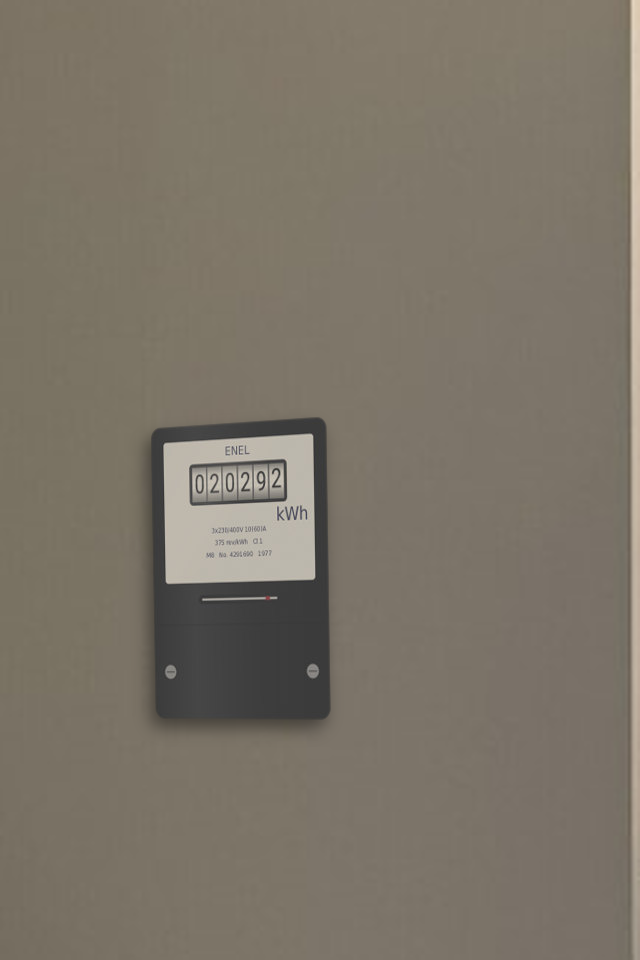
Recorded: 20292; kWh
